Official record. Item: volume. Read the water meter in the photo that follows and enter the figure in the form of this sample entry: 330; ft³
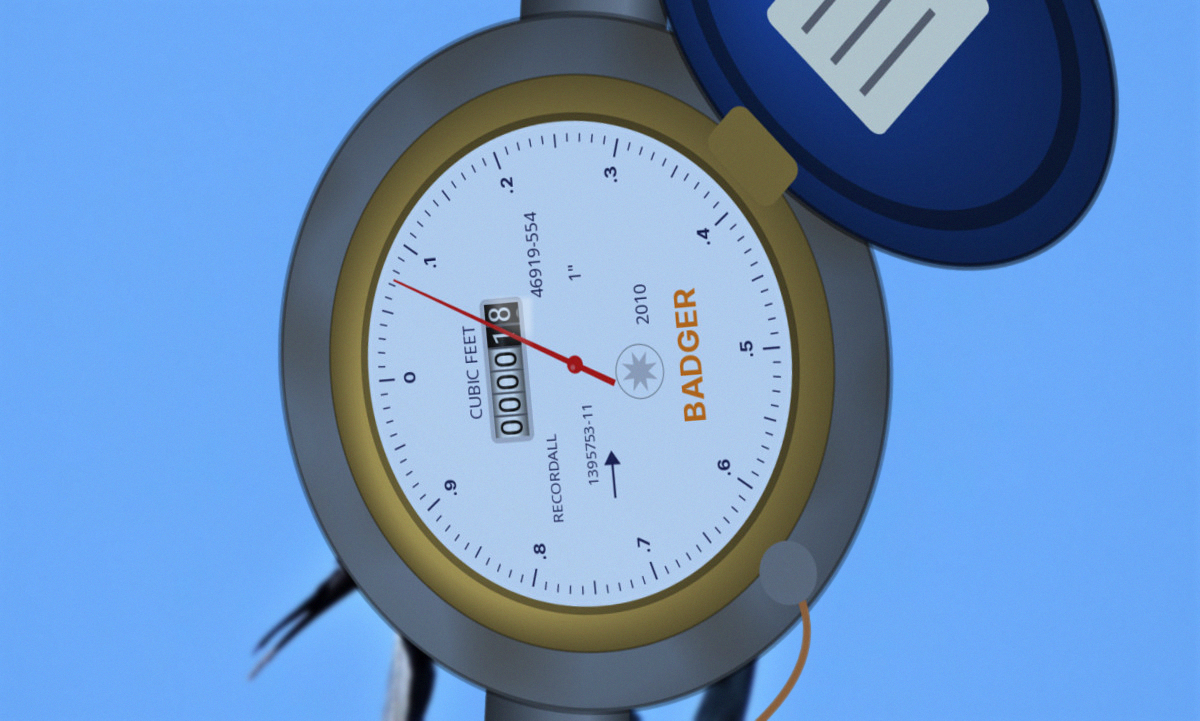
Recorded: 18.07; ft³
